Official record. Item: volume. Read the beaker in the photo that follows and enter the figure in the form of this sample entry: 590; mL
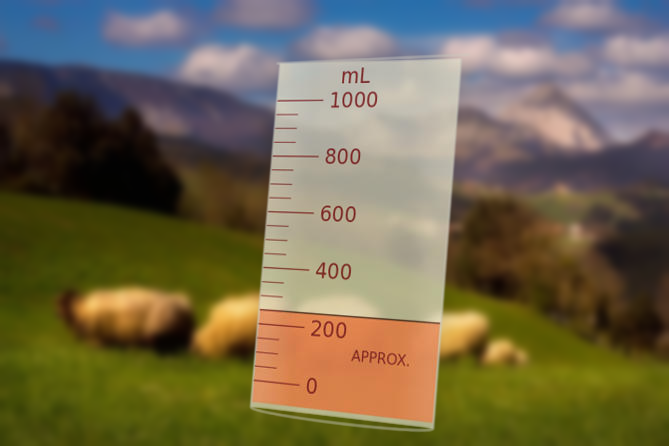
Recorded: 250; mL
